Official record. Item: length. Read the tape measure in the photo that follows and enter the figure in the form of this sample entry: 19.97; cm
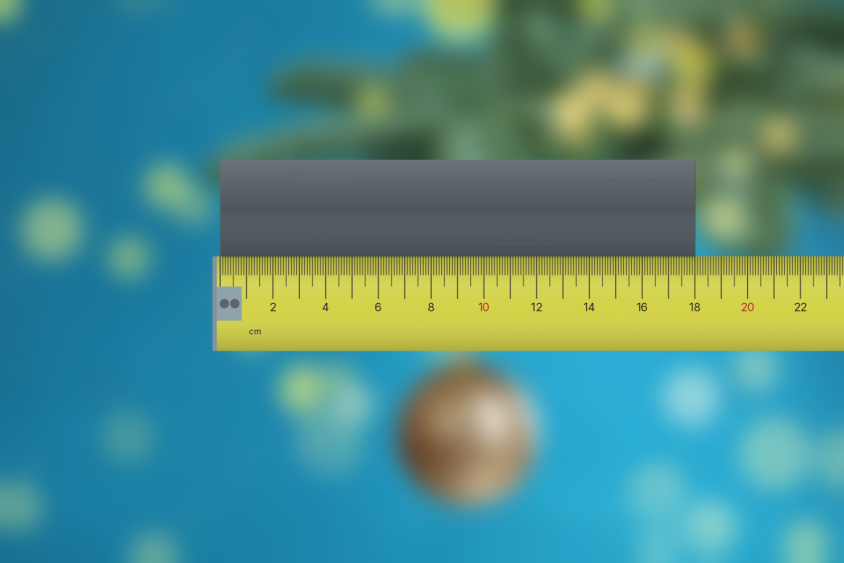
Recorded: 18; cm
